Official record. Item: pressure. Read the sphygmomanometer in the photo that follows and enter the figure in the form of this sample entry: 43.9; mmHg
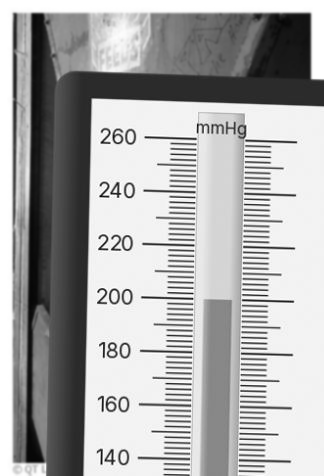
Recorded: 200; mmHg
